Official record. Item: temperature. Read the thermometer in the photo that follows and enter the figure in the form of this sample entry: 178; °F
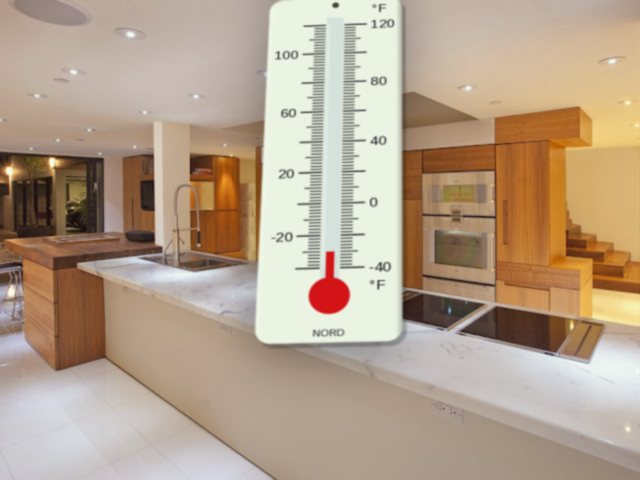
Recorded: -30; °F
